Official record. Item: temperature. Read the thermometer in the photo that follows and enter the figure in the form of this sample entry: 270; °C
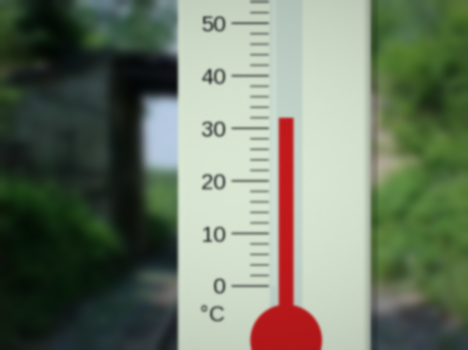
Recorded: 32; °C
